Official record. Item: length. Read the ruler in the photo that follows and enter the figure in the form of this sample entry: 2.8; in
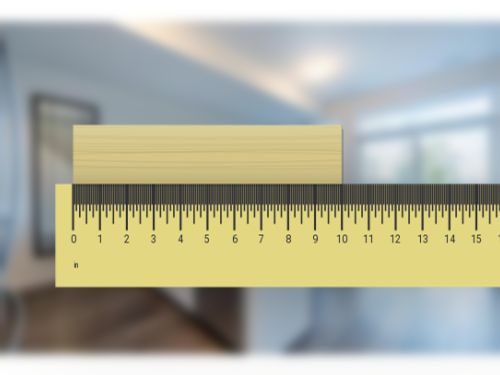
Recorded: 10; in
